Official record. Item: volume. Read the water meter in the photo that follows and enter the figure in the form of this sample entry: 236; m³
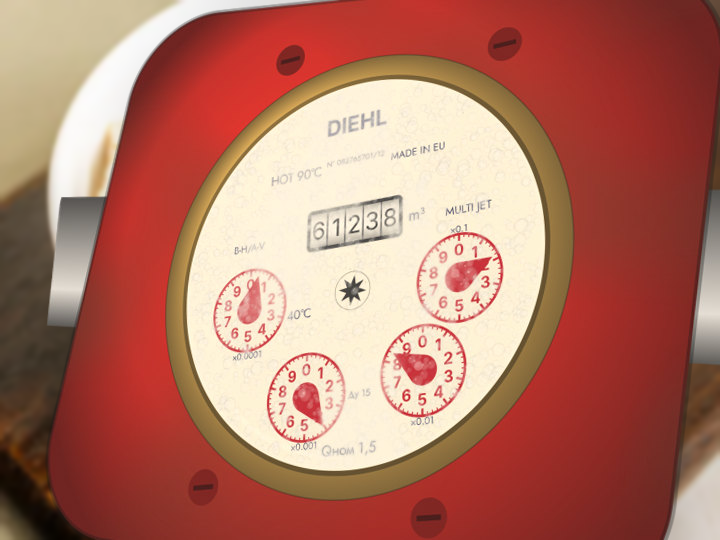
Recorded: 61238.1840; m³
